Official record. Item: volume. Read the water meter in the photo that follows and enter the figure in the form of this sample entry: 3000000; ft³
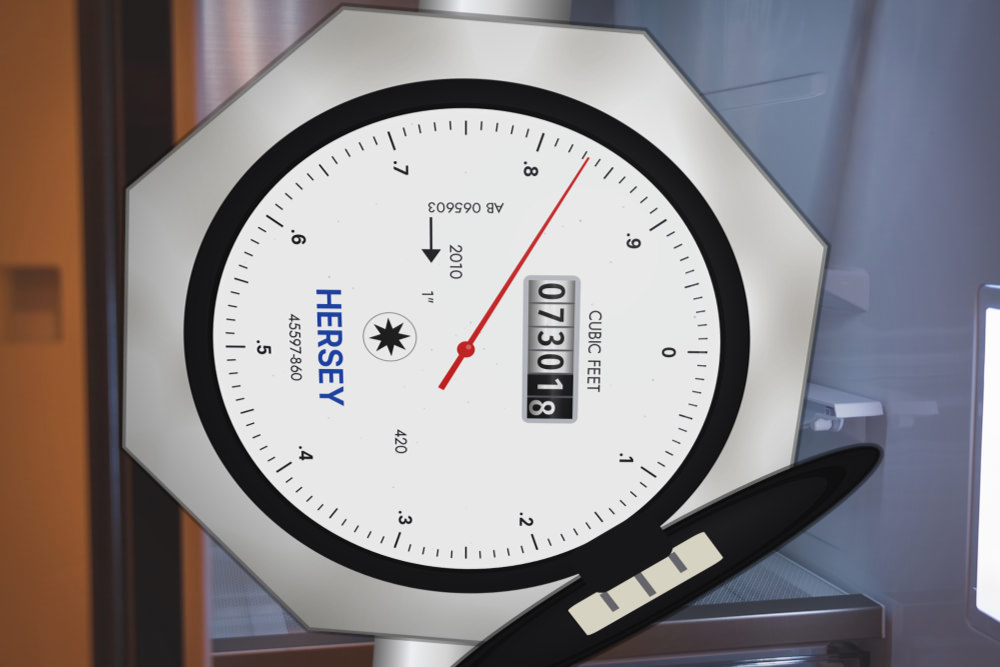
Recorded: 73017.83; ft³
